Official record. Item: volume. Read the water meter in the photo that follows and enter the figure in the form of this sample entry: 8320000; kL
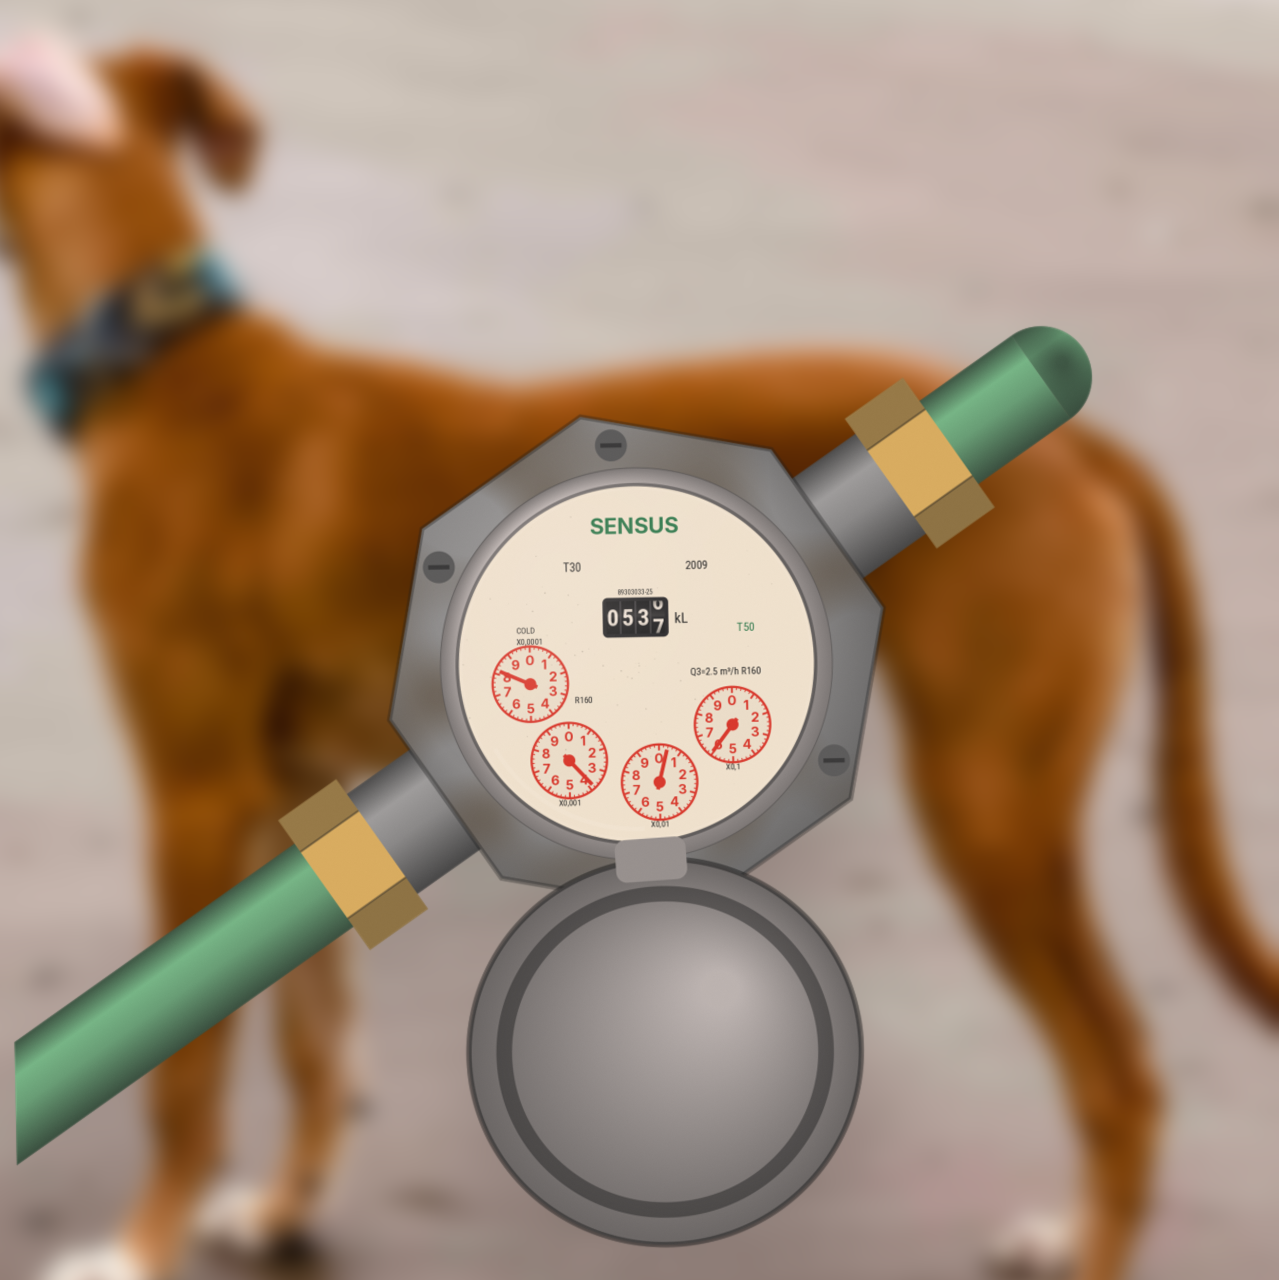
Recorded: 536.6038; kL
